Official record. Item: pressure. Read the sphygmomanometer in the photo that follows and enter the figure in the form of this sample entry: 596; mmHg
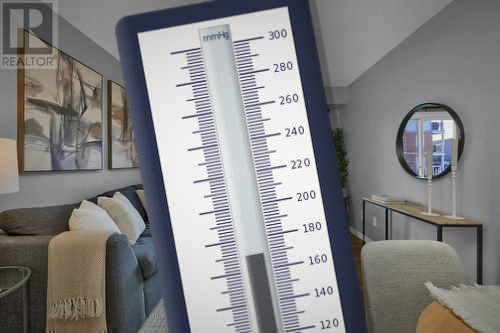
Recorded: 170; mmHg
